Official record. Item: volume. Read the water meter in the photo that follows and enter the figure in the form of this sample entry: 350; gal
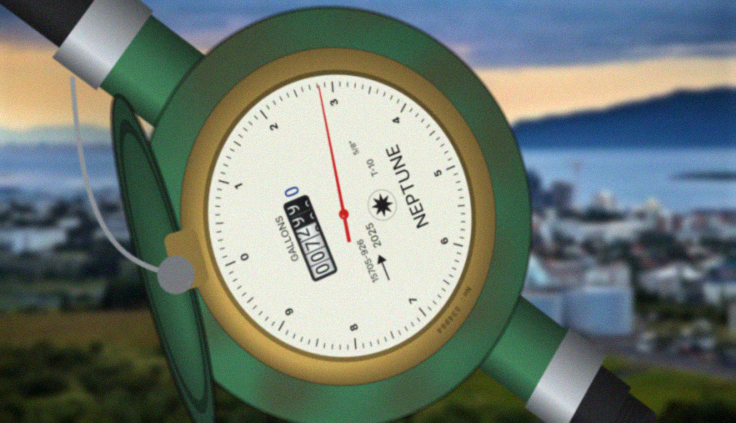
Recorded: 72992.8; gal
